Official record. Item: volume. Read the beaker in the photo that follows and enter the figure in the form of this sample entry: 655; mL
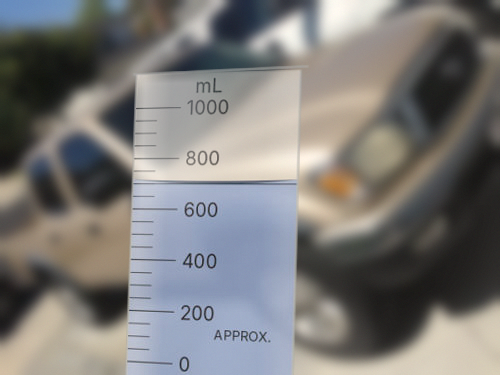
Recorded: 700; mL
